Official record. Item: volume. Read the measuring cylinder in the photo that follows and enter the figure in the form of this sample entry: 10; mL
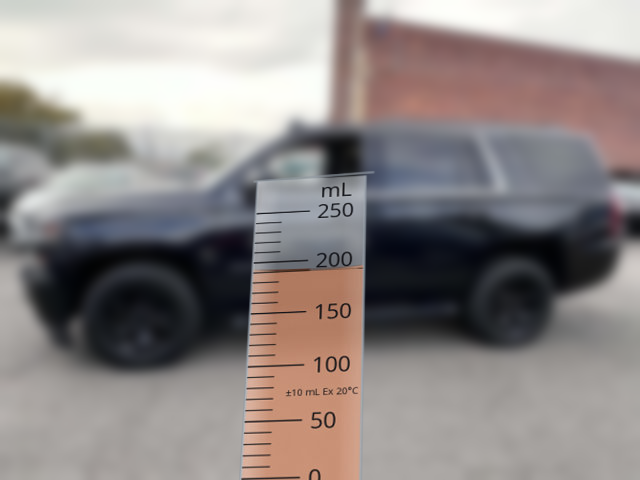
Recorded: 190; mL
